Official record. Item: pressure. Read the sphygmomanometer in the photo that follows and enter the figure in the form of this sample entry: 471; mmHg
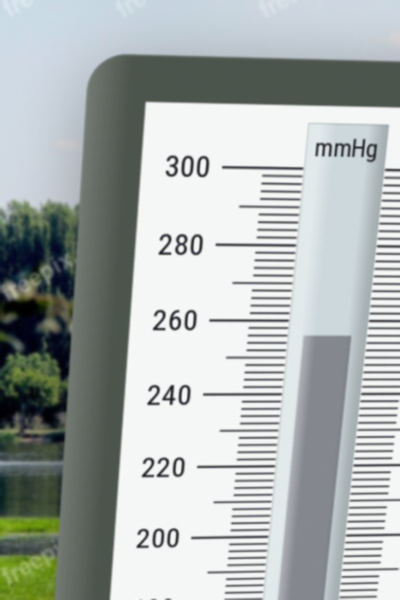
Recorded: 256; mmHg
